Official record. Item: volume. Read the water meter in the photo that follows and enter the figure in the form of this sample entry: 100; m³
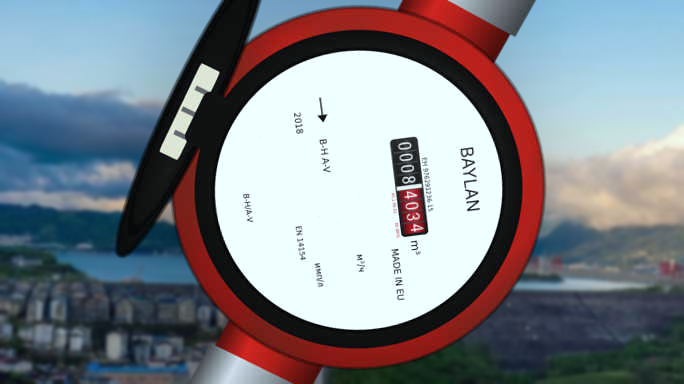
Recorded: 8.4034; m³
